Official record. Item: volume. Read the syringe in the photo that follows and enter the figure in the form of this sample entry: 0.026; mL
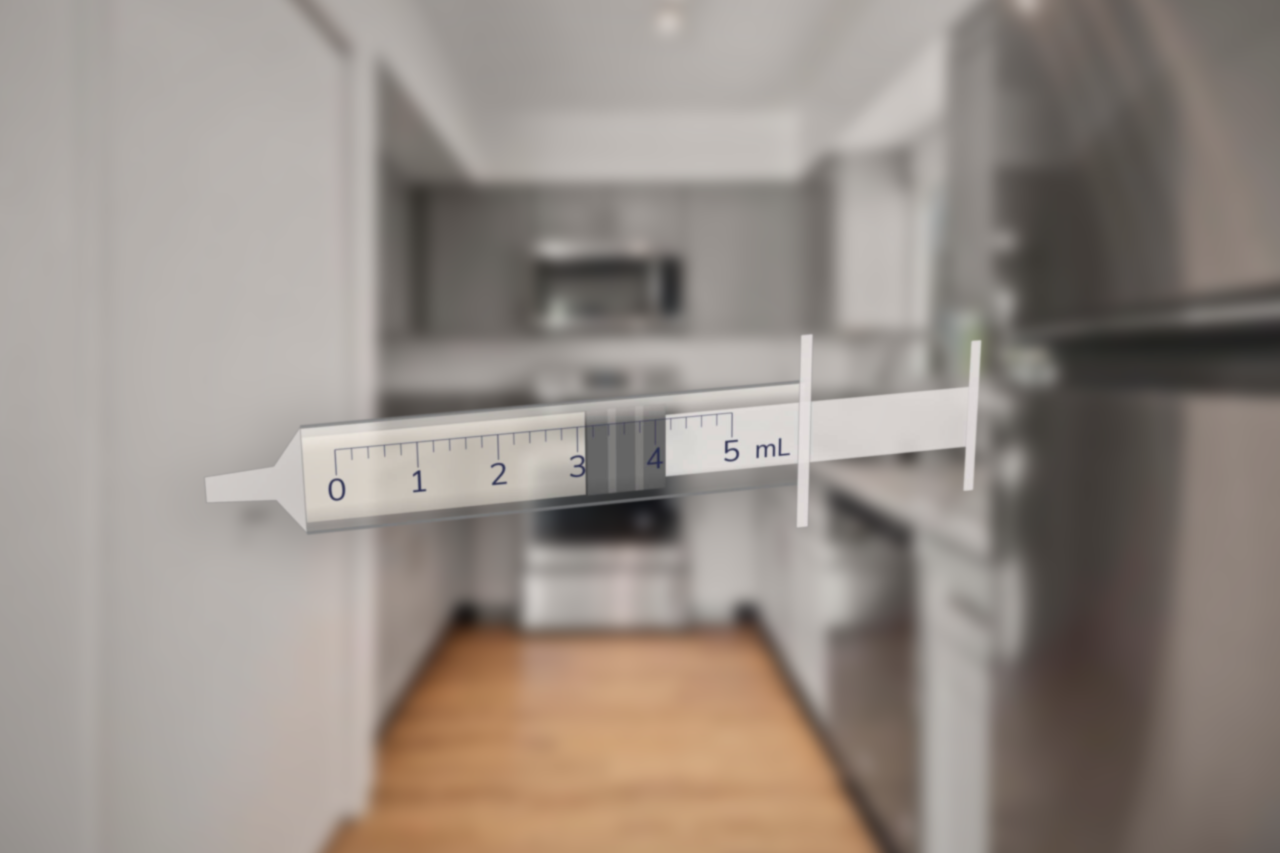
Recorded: 3.1; mL
